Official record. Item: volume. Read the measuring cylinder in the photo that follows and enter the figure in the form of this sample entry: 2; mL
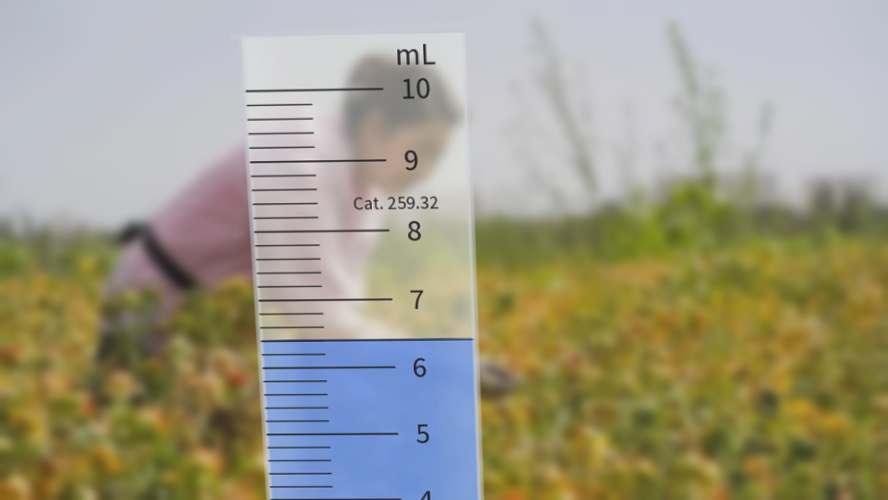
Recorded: 6.4; mL
